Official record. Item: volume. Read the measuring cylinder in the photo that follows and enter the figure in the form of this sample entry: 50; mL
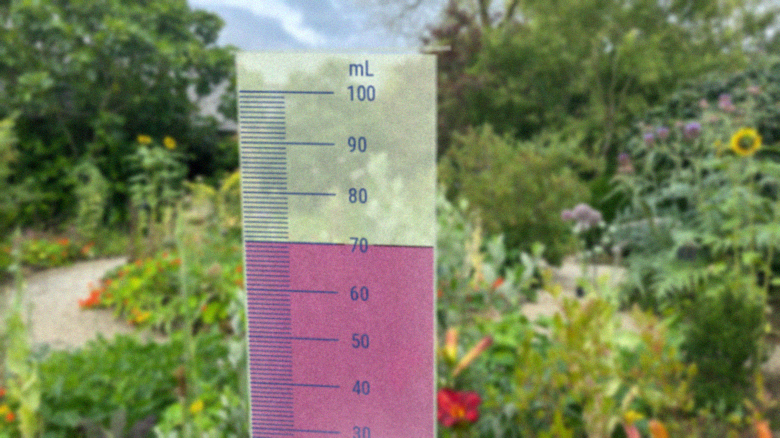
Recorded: 70; mL
